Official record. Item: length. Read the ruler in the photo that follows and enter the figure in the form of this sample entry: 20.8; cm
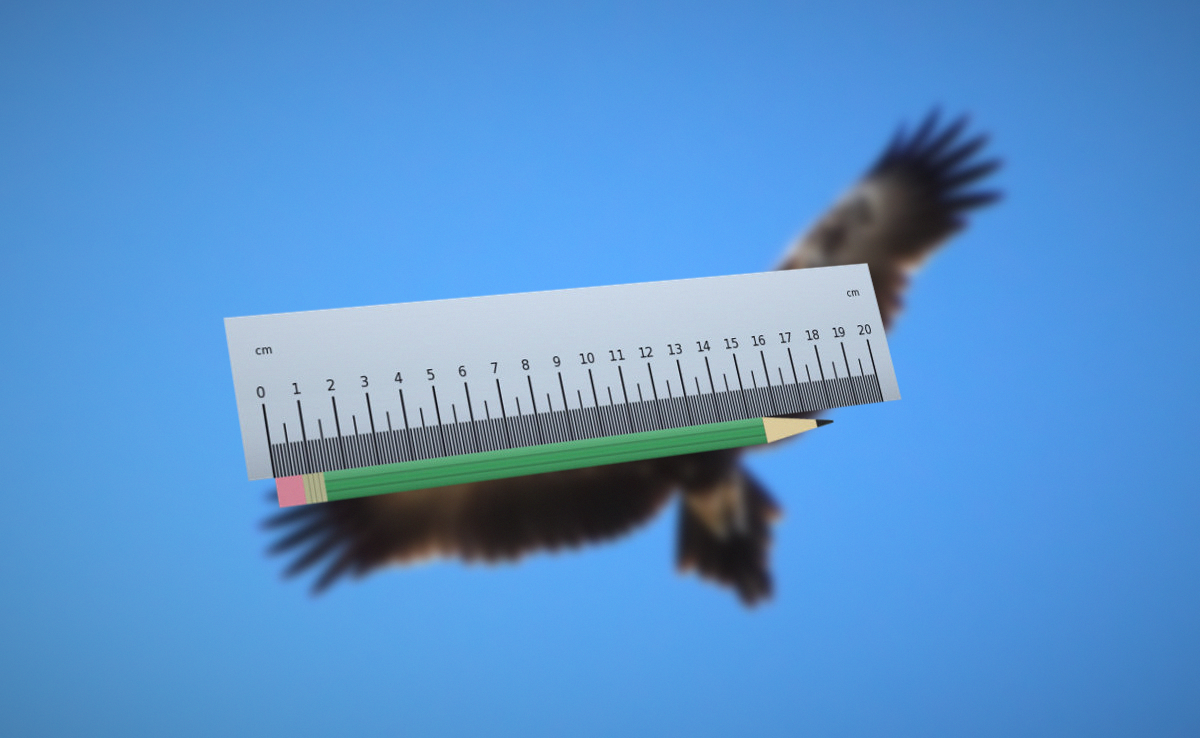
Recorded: 18; cm
